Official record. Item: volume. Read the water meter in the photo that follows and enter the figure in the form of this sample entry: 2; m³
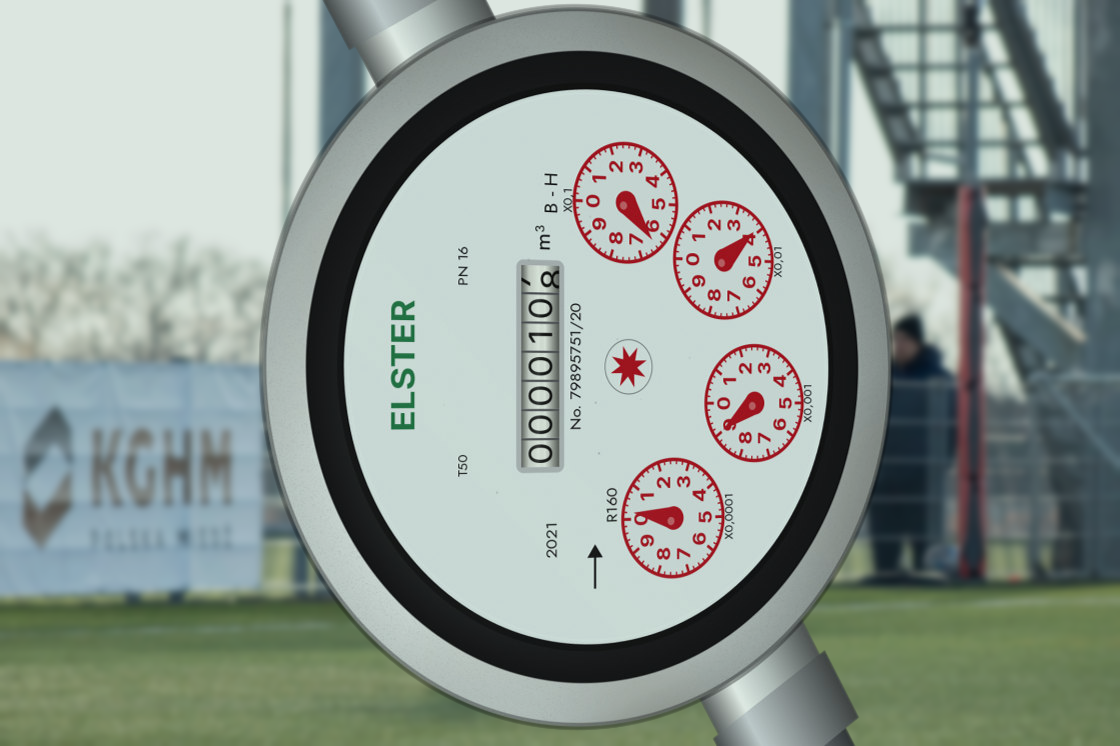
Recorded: 107.6390; m³
